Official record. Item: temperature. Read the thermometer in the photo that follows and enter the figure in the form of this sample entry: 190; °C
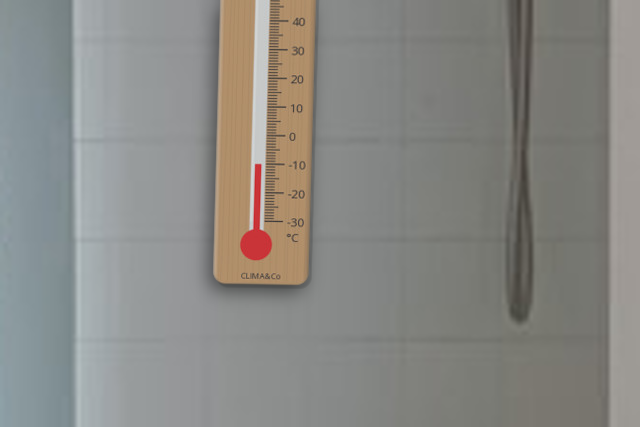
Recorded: -10; °C
